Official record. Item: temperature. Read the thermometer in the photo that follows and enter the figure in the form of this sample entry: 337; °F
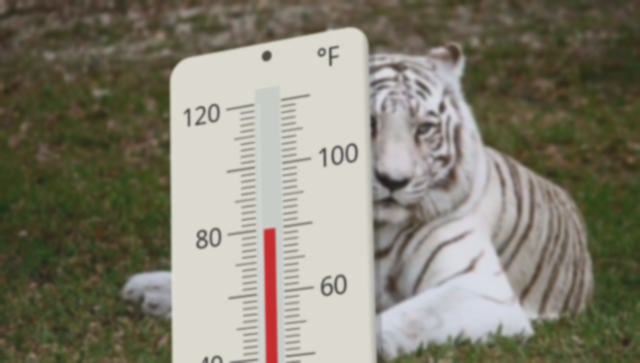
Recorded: 80; °F
